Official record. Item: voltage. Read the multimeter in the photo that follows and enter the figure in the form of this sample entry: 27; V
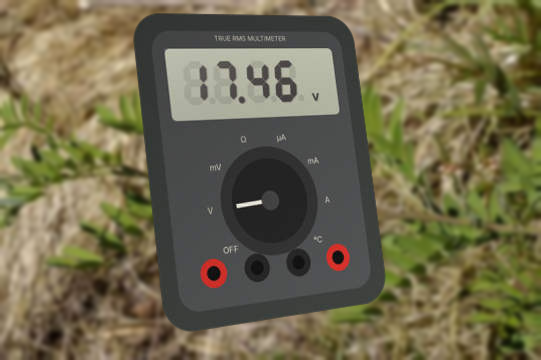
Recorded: 17.46; V
